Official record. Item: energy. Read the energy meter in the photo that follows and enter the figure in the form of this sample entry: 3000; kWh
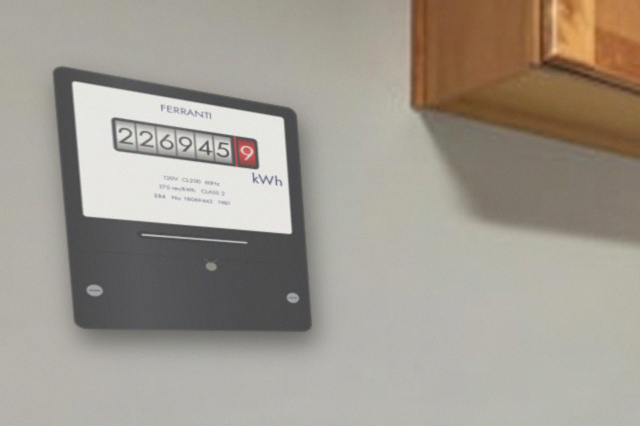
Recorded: 226945.9; kWh
